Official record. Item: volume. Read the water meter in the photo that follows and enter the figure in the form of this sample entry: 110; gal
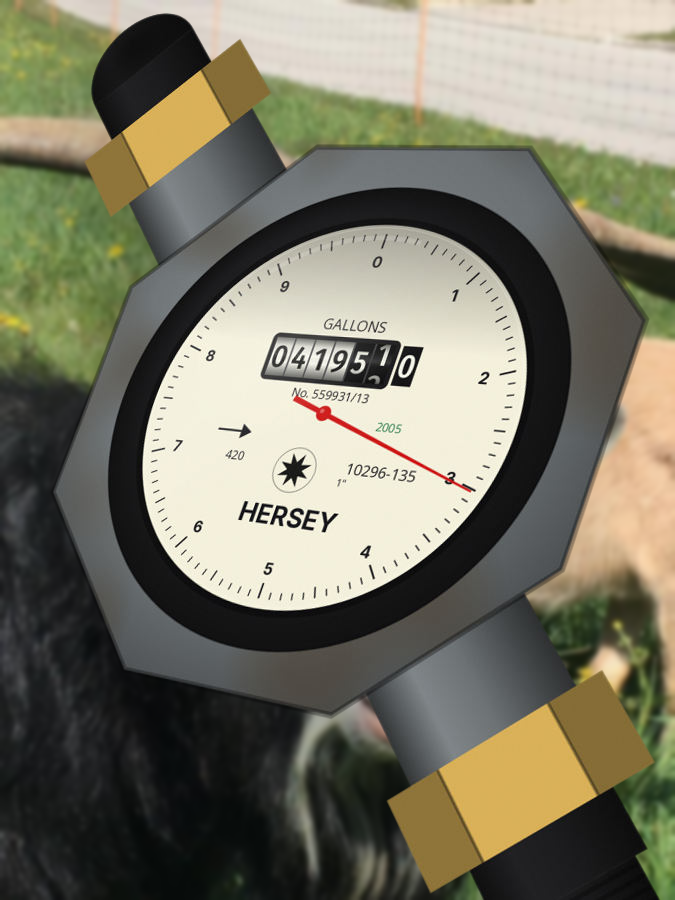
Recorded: 419513.0; gal
